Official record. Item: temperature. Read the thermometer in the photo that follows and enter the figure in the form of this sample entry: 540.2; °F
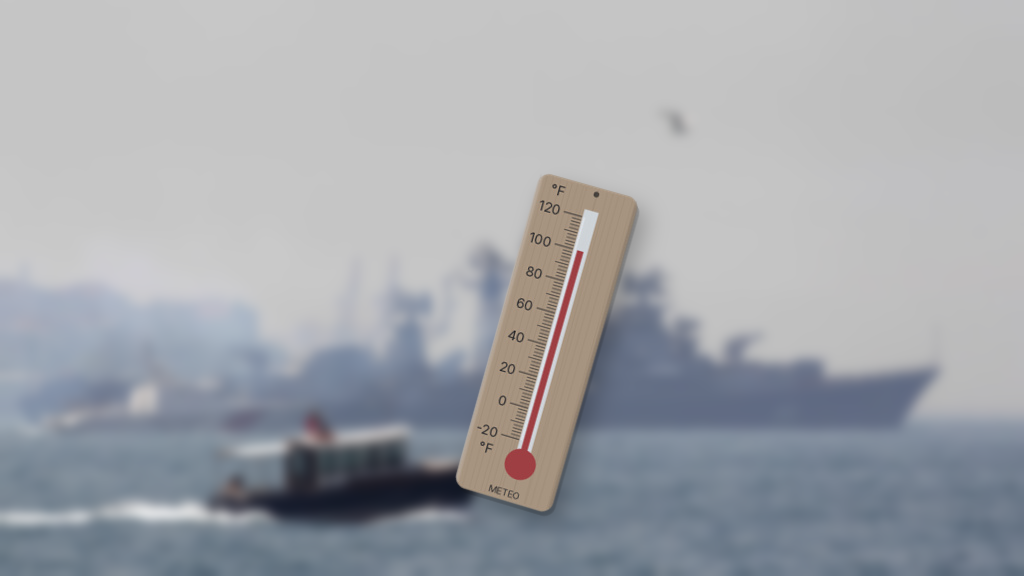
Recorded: 100; °F
